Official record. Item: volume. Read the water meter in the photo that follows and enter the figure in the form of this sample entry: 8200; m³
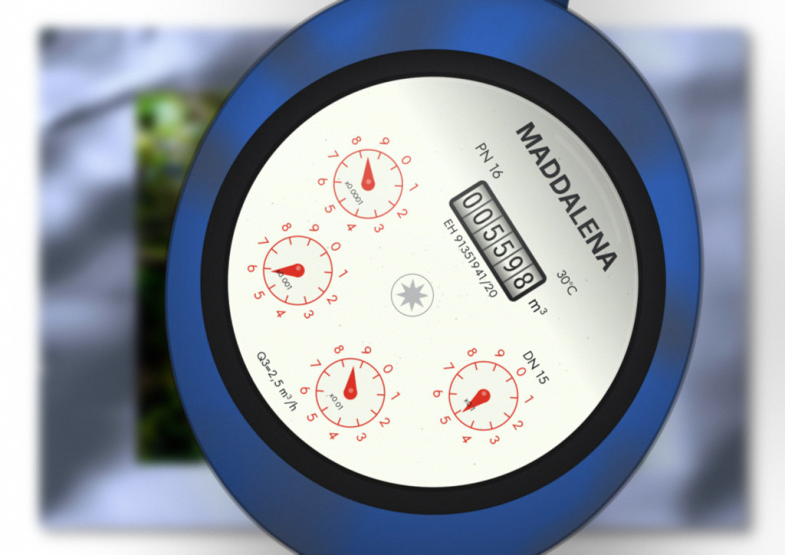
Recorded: 5598.4858; m³
